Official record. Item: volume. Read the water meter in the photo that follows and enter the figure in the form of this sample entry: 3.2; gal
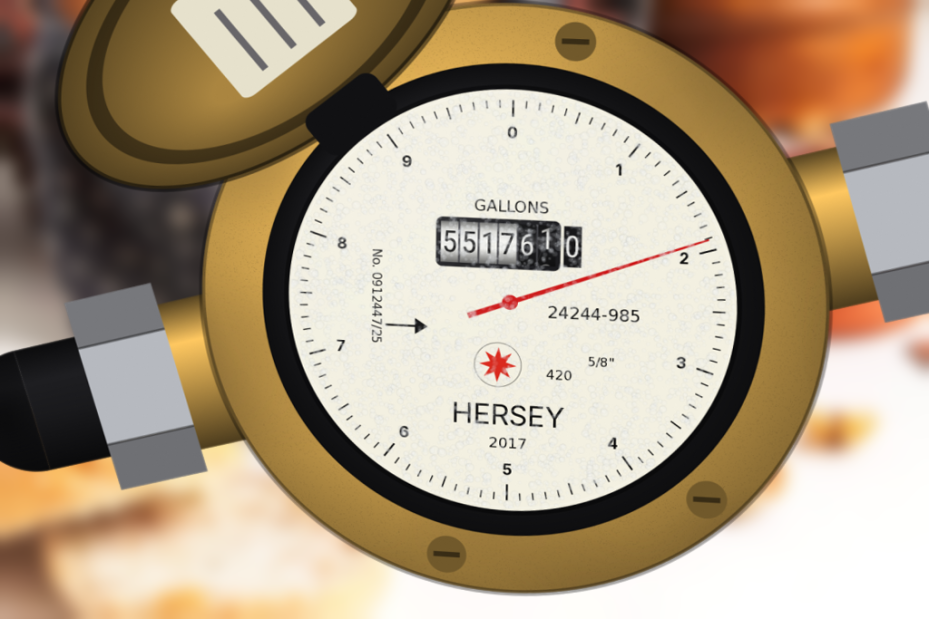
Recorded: 5517611.9; gal
